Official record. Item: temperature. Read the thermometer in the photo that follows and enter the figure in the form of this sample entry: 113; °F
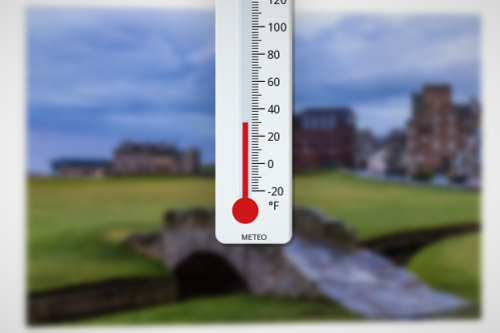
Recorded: 30; °F
